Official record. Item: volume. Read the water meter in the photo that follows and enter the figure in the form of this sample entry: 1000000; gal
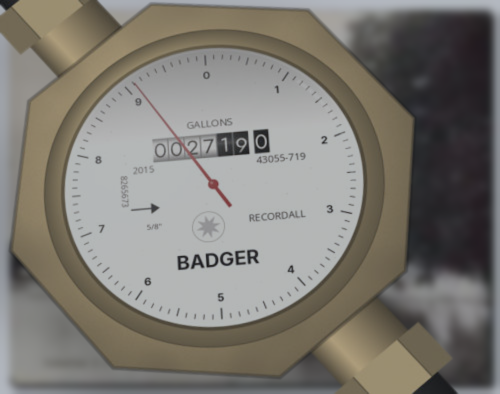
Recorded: 27189.1; gal
